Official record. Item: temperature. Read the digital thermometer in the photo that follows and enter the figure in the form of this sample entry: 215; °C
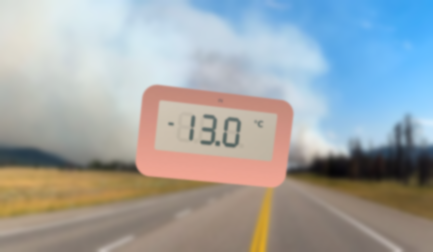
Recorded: -13.0; °C
